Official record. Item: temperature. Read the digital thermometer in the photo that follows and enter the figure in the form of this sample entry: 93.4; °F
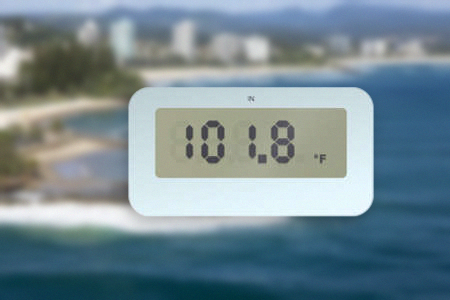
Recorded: 101.8; °F
